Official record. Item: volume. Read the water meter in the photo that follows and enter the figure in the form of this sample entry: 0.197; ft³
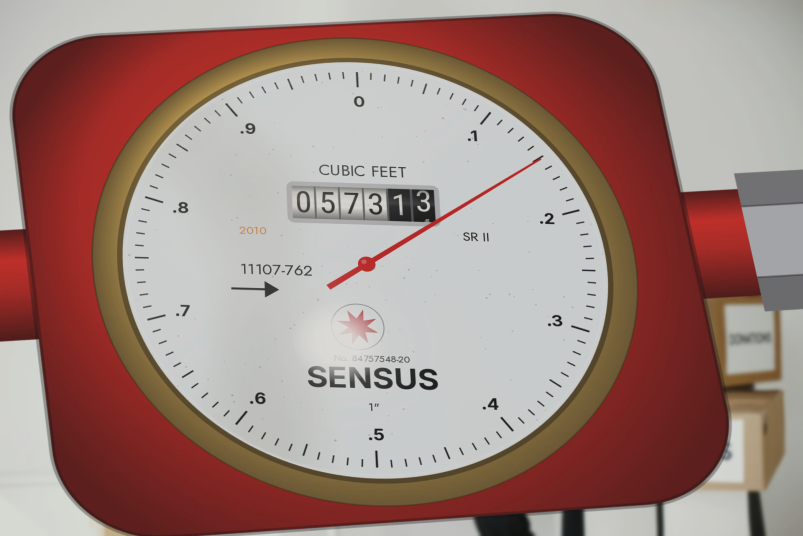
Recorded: 57313.15; ft³
